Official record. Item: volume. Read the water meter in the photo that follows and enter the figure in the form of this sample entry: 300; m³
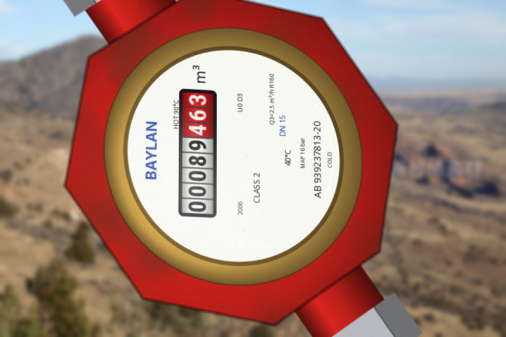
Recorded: 89.463; m³
